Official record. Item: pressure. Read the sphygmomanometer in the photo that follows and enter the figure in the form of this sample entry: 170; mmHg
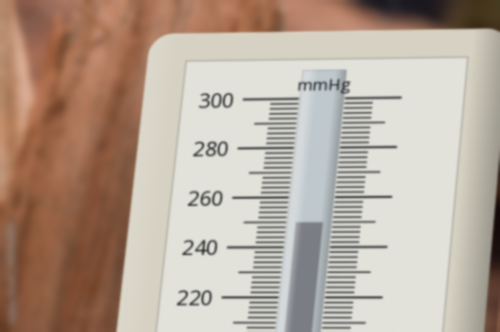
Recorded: 250; mmHg
